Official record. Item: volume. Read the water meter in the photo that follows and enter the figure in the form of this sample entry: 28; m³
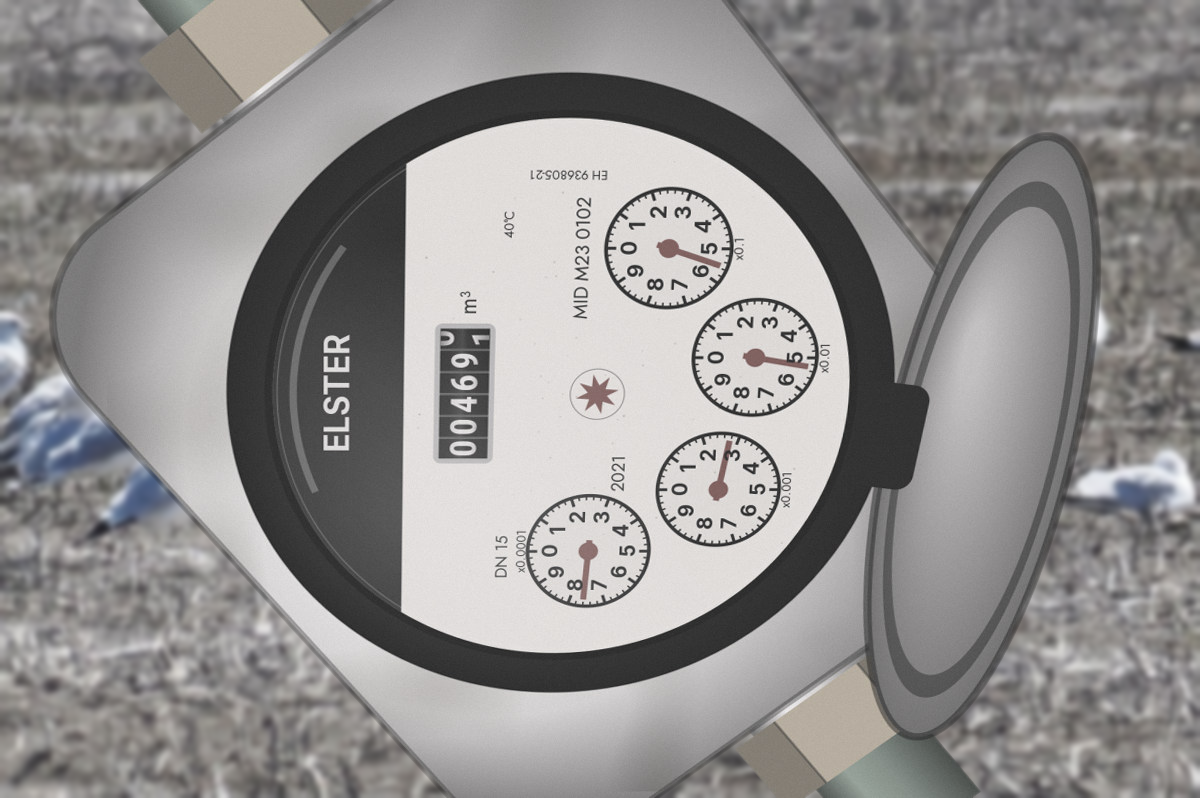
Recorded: 4690.5527; m³
